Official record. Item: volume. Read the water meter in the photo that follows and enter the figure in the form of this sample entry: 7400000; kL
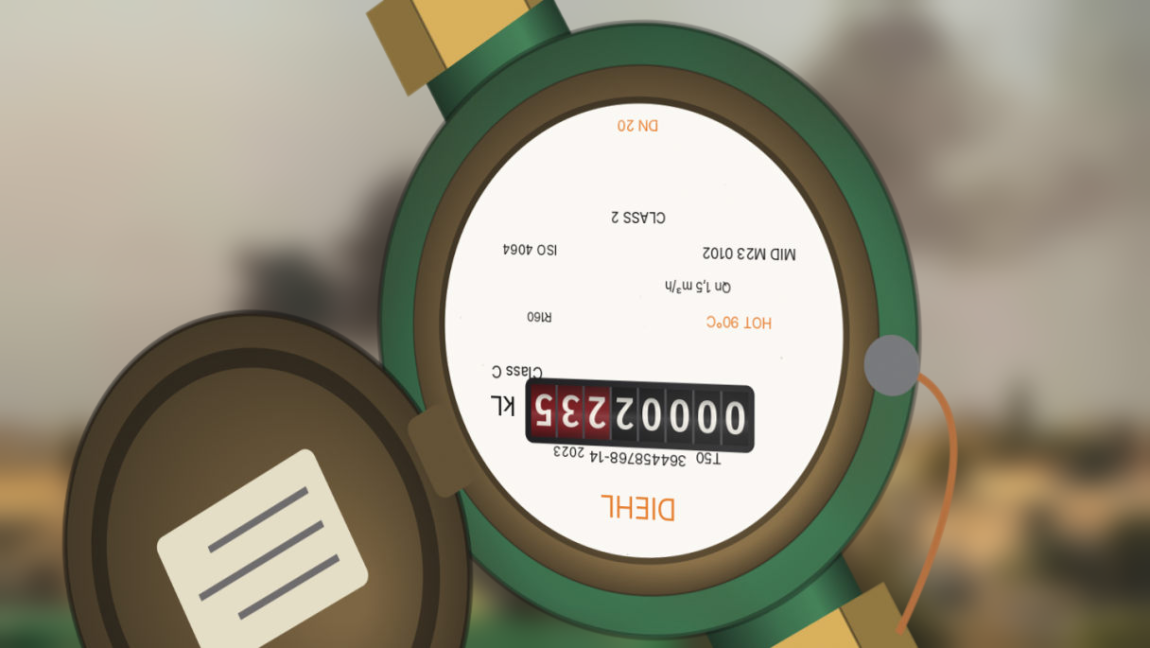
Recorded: 2.235; kL
